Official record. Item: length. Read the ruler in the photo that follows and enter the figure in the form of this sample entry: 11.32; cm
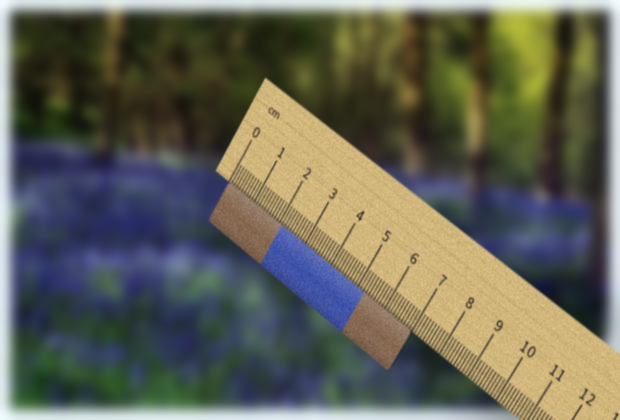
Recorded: 7; cm
